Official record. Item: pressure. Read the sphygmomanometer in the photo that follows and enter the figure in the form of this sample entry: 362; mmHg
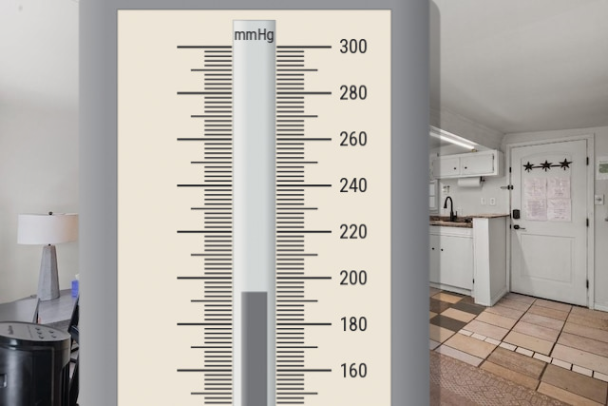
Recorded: 194; mmHg
